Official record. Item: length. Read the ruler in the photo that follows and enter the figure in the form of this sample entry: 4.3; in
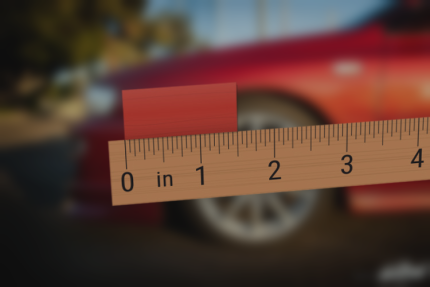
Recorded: 1.5; in
